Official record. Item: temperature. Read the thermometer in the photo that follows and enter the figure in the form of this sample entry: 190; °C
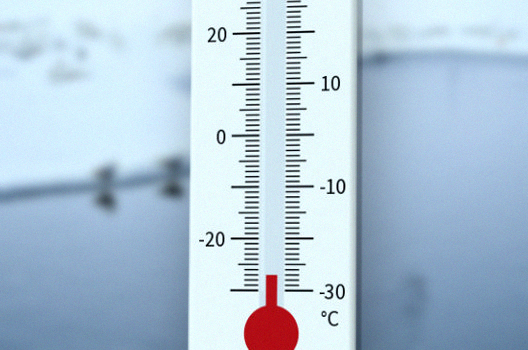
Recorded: -27; °C
